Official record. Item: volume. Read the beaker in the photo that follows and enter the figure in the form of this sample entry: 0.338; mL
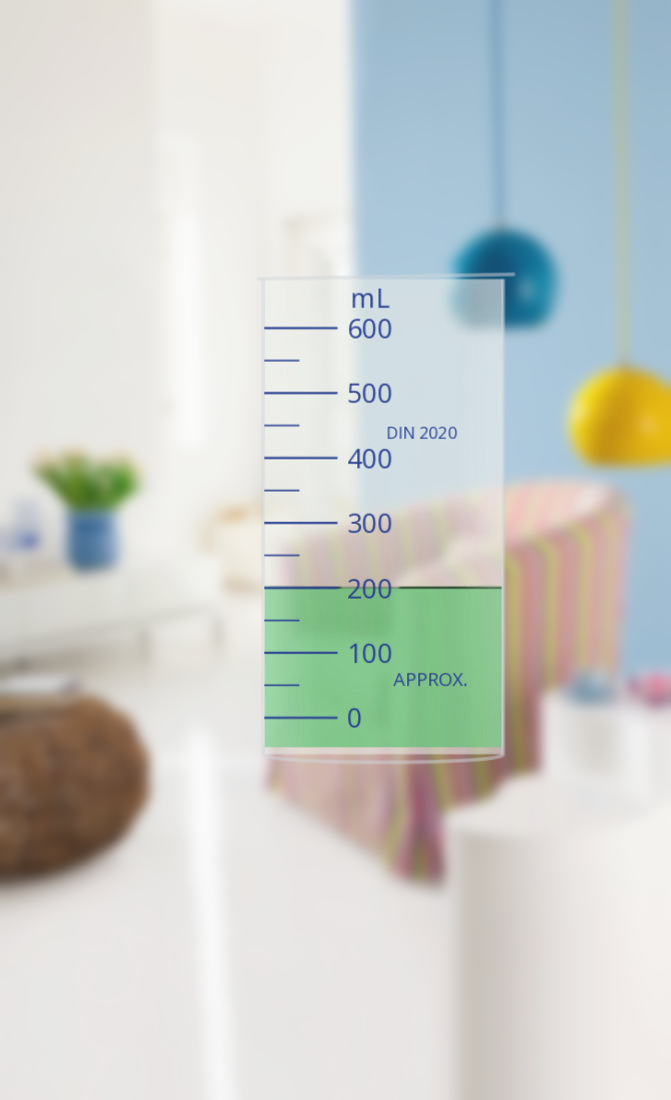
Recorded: 200; mL
